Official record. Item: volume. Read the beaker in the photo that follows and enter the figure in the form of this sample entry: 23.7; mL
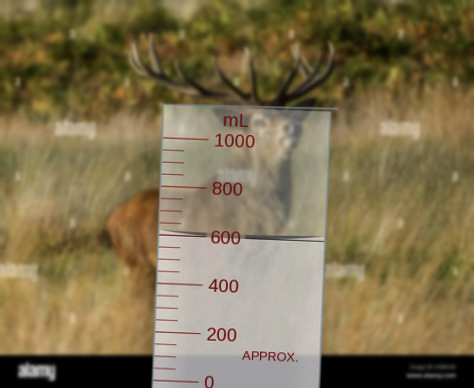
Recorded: 600; mL
